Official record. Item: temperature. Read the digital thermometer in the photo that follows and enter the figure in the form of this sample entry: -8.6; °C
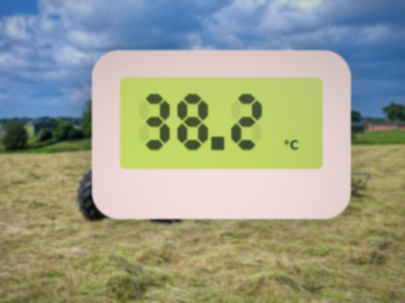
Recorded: 38.2; °C
